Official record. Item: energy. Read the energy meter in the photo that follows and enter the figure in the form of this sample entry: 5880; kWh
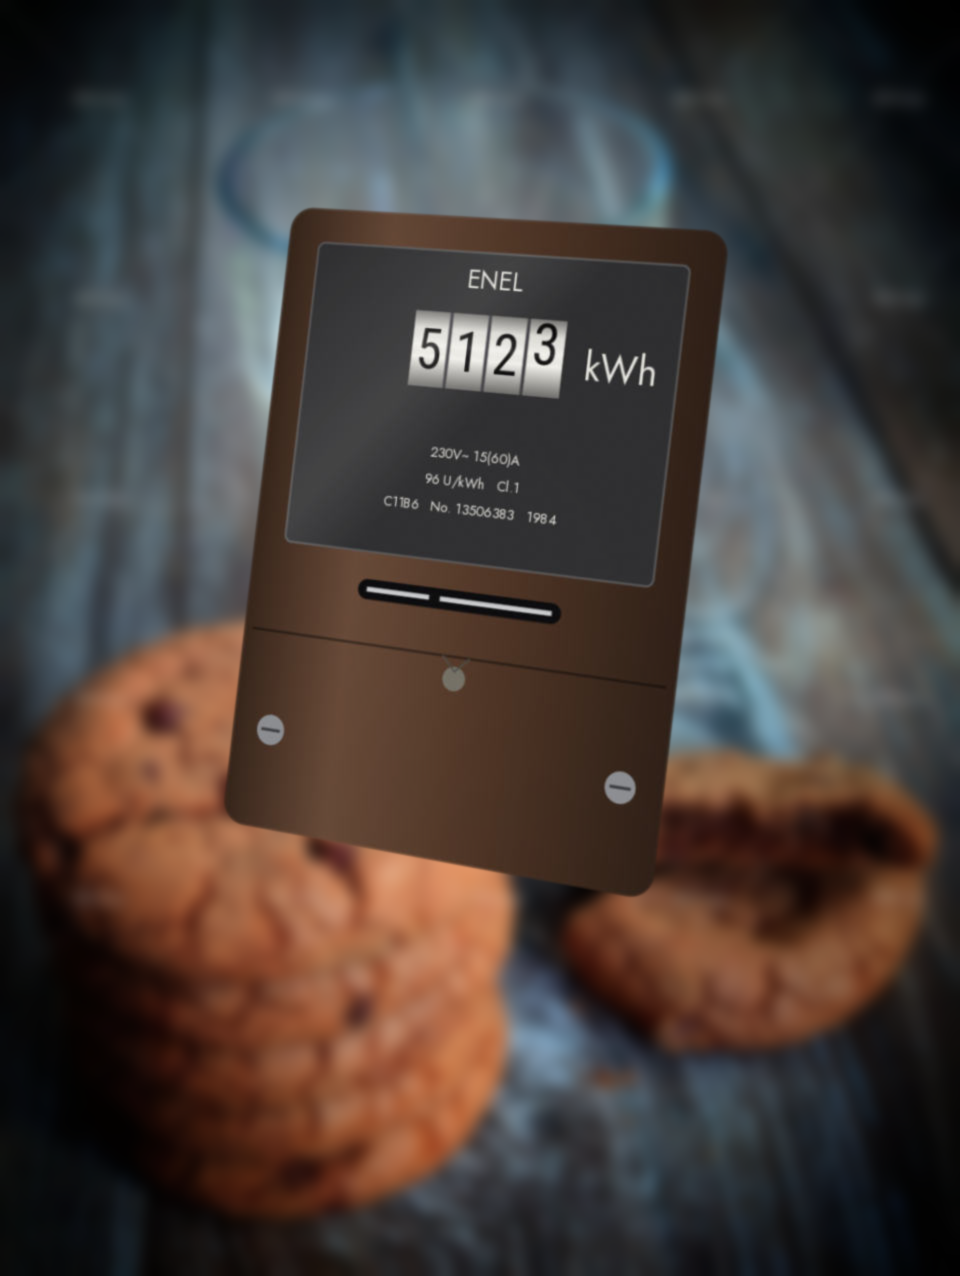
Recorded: 5123; kWh
